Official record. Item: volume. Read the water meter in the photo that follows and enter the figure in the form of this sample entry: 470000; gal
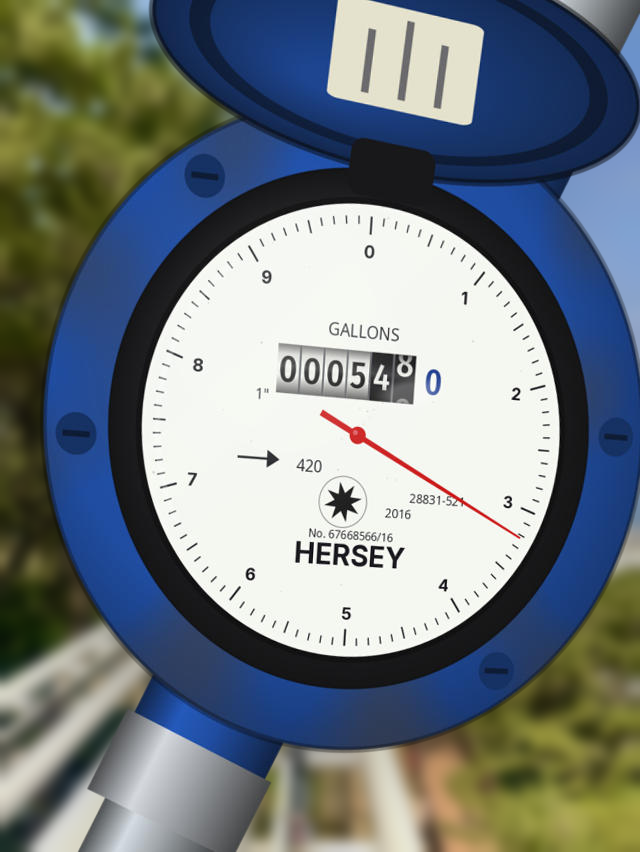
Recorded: 5483.2; gal
